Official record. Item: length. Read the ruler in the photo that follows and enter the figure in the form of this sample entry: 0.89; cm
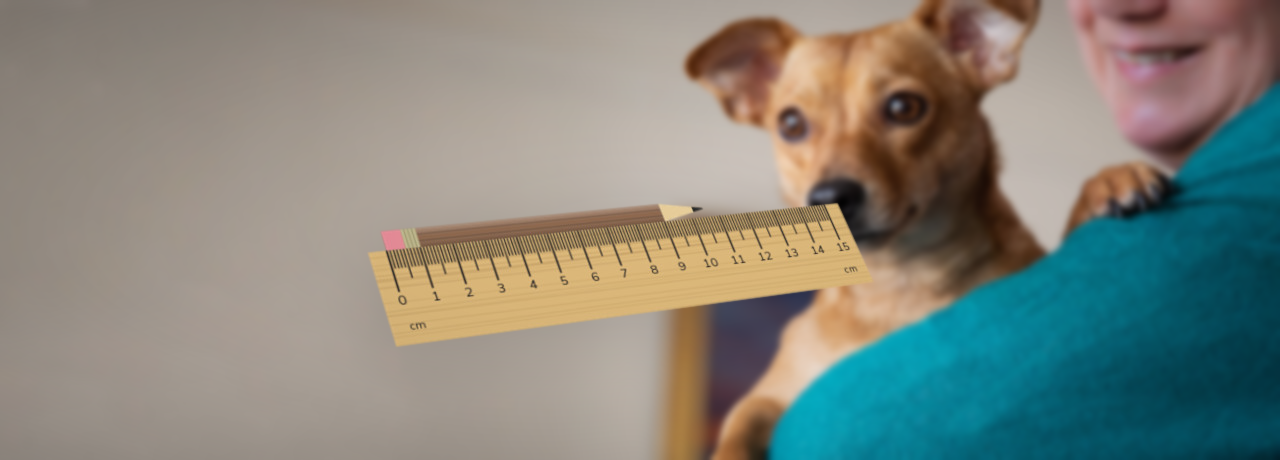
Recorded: 10.5; cm
